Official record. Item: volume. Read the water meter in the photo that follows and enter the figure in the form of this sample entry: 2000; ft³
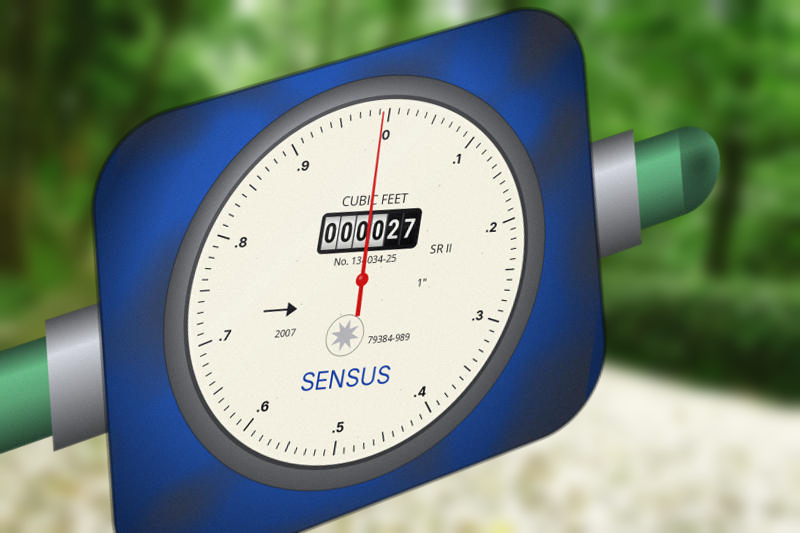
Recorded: 26.99; ft³
